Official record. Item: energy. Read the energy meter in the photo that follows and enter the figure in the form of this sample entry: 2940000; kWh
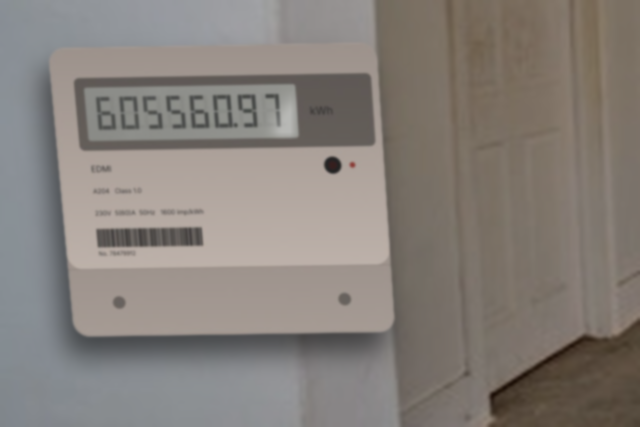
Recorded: 605560.97; kWh
